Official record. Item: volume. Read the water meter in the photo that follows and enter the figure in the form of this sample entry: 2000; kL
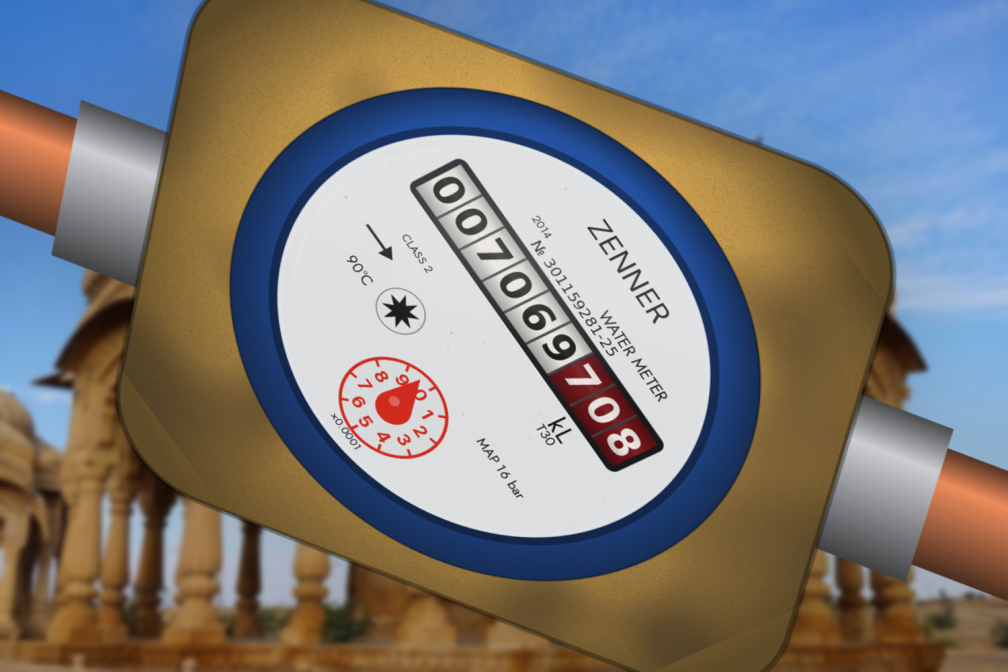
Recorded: 7069.7079; kL
